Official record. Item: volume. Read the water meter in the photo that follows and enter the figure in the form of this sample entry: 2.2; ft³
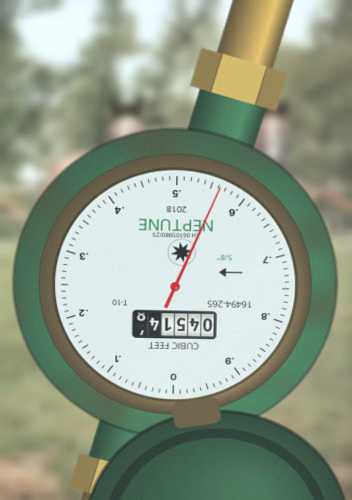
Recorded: 45147.56; ft³
